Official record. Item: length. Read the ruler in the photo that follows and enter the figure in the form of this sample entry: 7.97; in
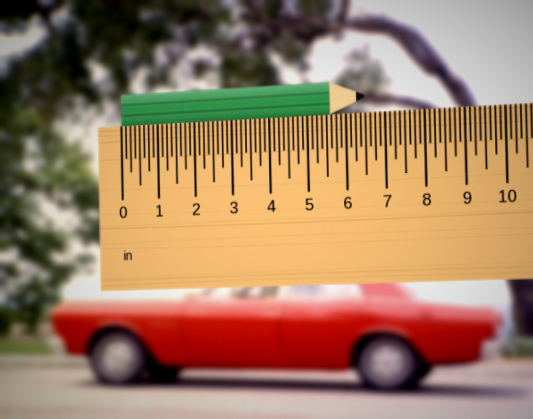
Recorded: 6.5; in
